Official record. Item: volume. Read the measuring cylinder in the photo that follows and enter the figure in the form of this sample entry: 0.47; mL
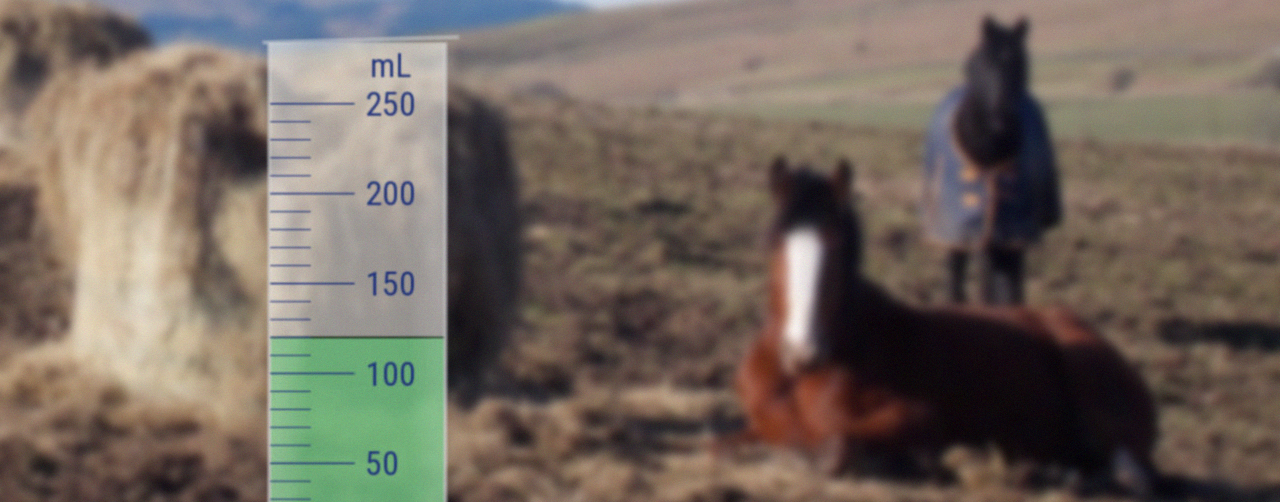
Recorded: 120; mL
